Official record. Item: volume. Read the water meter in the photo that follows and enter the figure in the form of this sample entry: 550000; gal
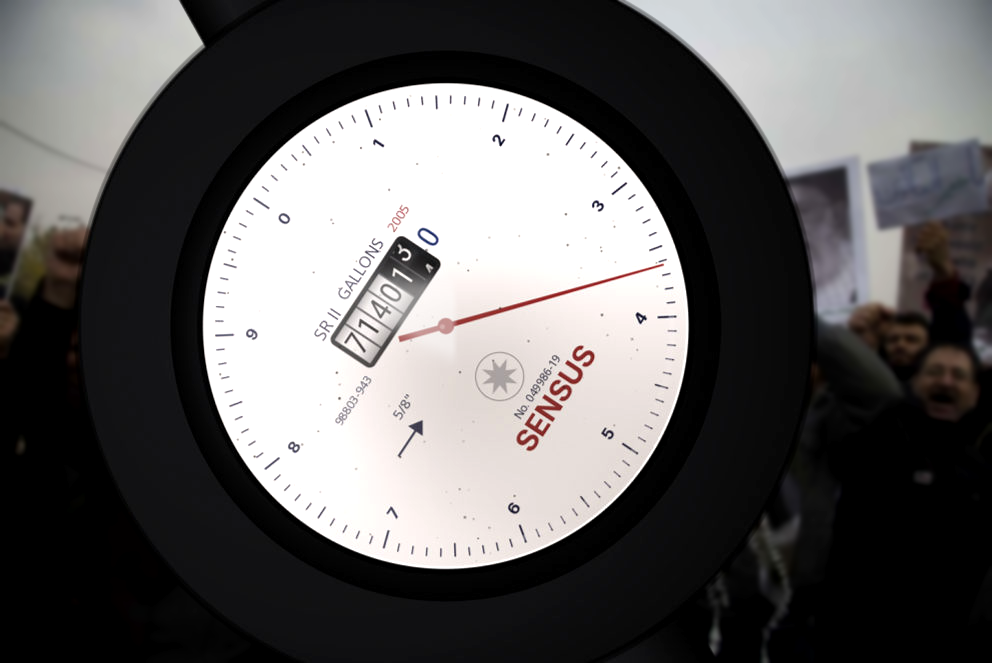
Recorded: 7140133.6; gal
